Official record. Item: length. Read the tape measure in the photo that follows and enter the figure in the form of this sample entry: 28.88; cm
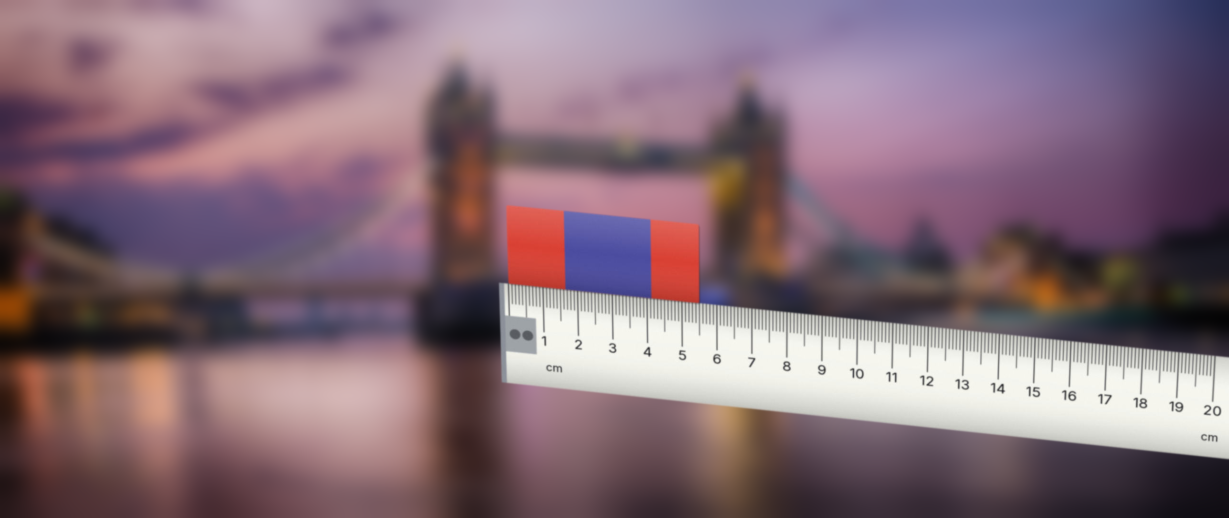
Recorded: 5.5; cm
